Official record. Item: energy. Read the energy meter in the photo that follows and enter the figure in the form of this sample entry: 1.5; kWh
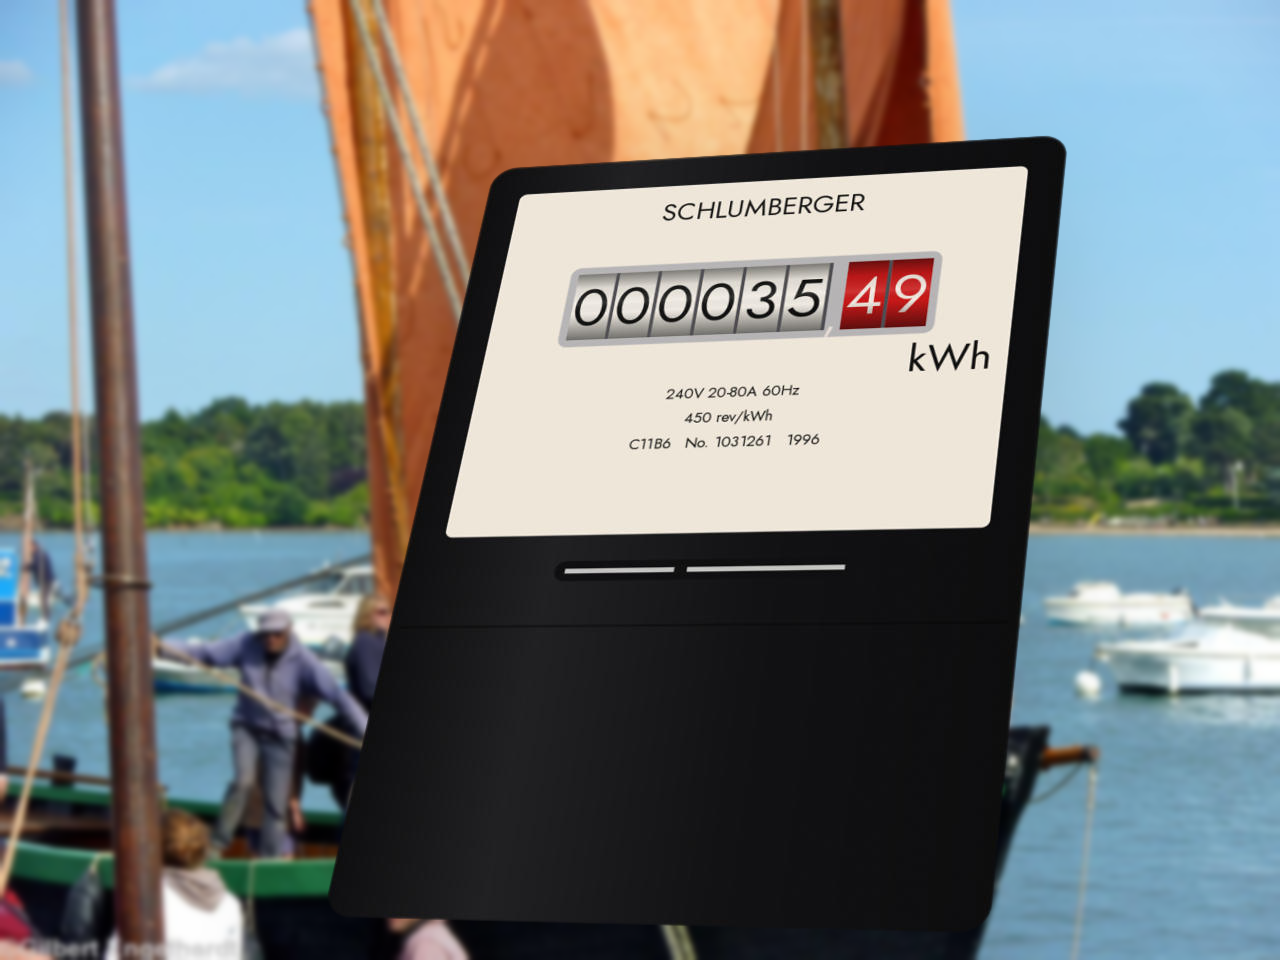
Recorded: 35.49; kWh
